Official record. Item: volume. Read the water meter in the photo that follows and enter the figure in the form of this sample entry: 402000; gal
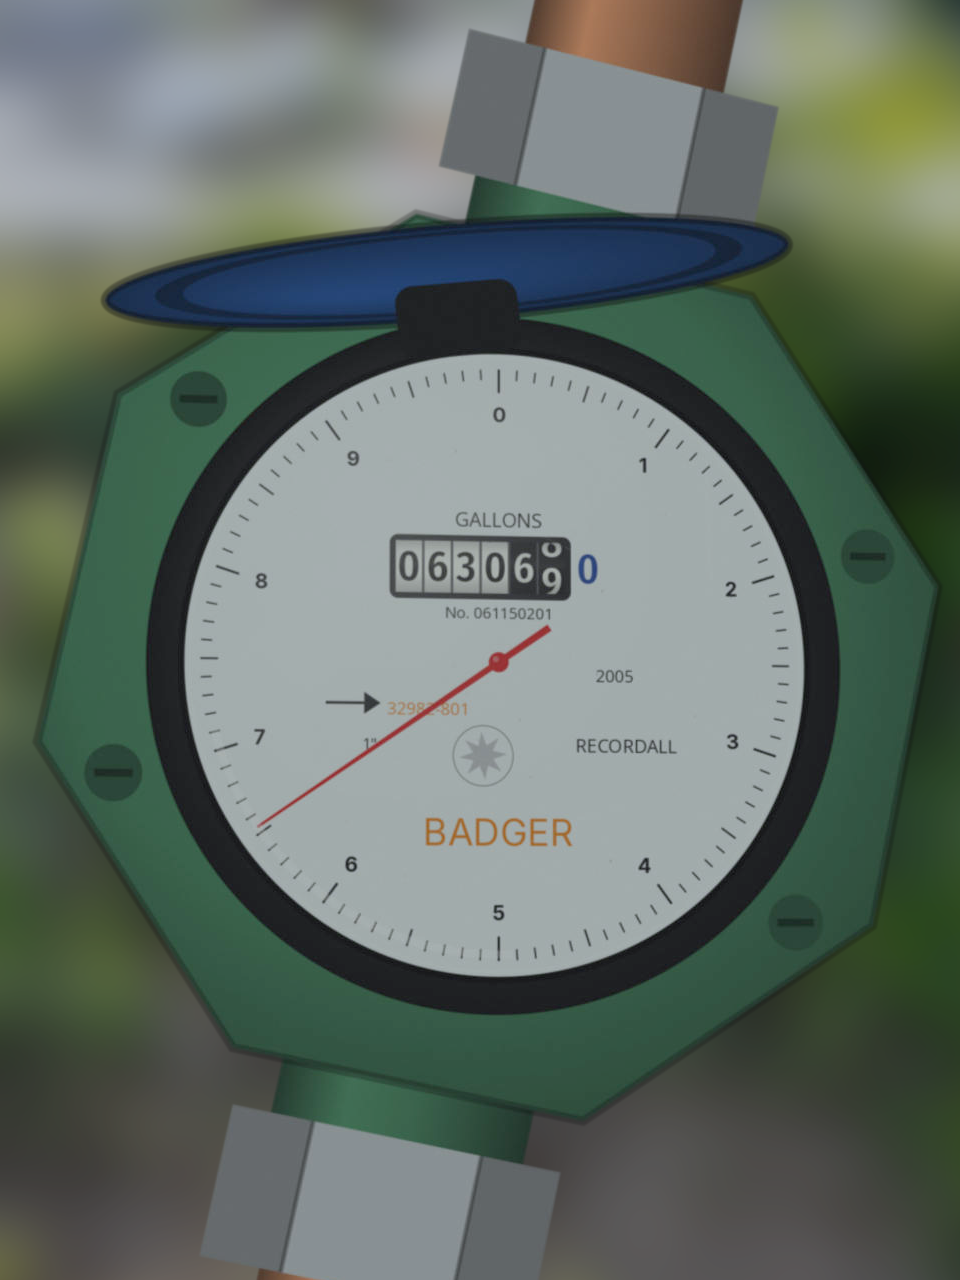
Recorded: 630686.5; gal
